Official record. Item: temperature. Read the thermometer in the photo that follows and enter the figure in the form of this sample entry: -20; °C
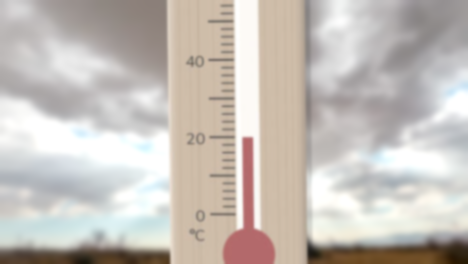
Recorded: 20; °C
